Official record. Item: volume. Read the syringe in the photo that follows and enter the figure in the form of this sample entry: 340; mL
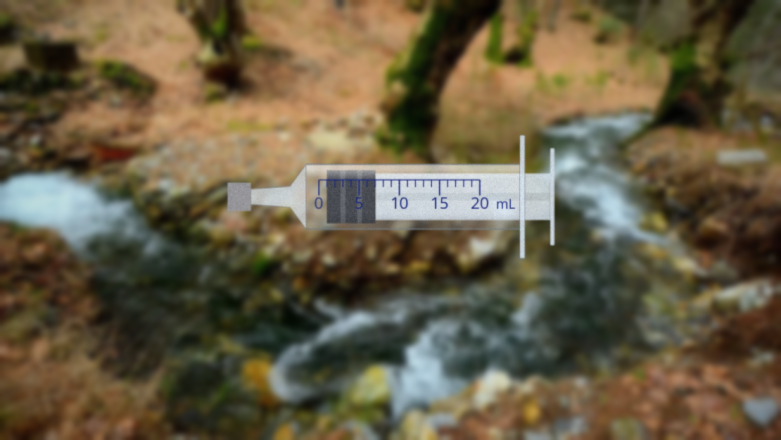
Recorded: 1; mL
